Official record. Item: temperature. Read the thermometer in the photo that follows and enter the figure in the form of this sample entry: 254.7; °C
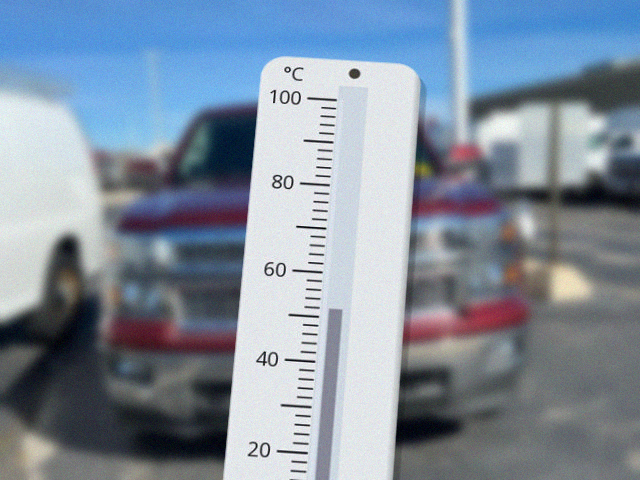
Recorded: 52; °C
